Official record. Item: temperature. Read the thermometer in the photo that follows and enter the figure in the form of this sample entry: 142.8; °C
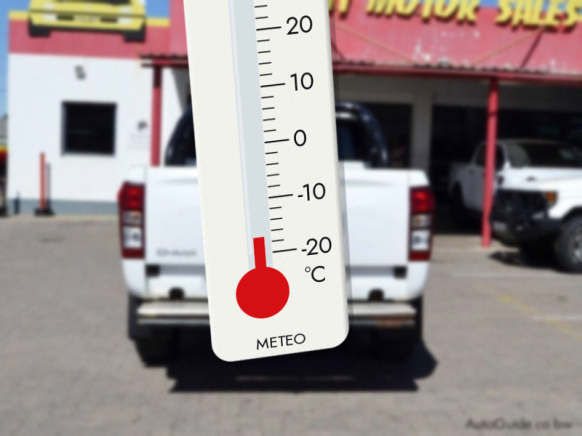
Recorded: -17; °C
